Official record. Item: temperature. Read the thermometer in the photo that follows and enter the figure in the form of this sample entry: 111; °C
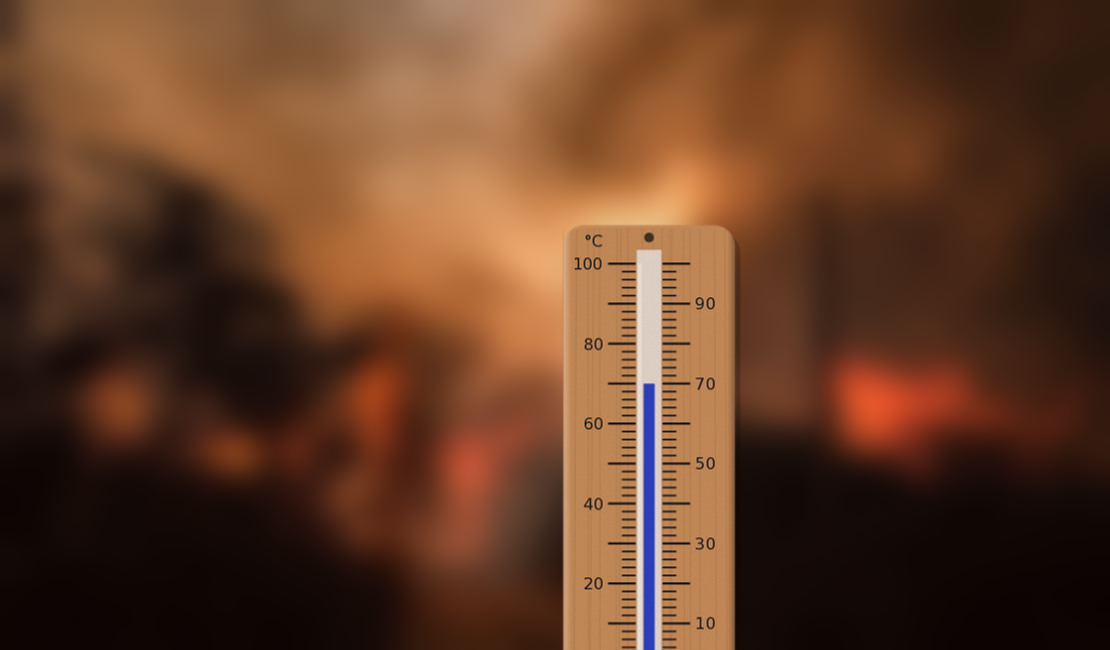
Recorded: 70; °C
